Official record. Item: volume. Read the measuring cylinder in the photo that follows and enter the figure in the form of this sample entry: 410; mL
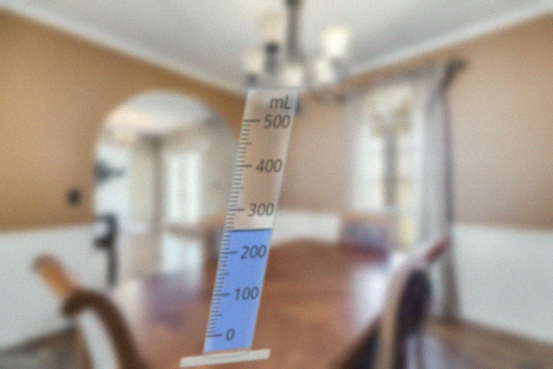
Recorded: 250; mL
